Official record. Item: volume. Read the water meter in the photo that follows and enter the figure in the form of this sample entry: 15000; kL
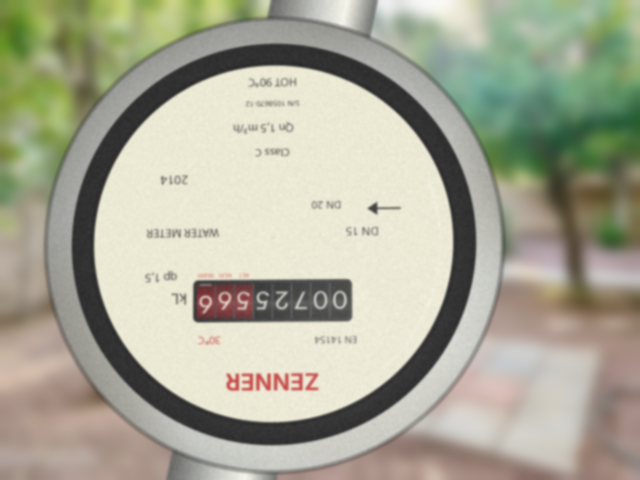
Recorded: 725.566; kL
